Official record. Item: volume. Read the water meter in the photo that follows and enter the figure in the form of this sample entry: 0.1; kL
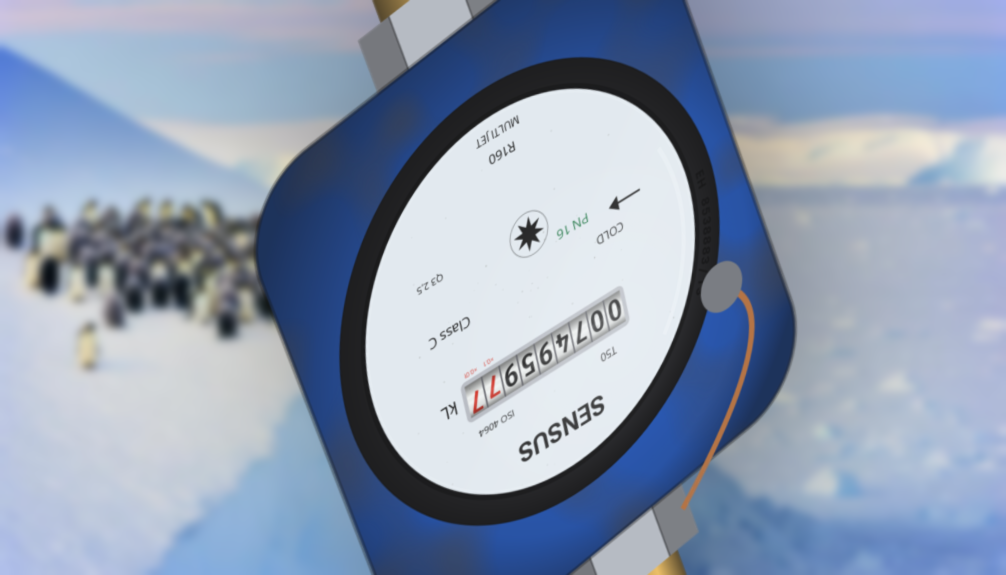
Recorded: 74959.77; kL
